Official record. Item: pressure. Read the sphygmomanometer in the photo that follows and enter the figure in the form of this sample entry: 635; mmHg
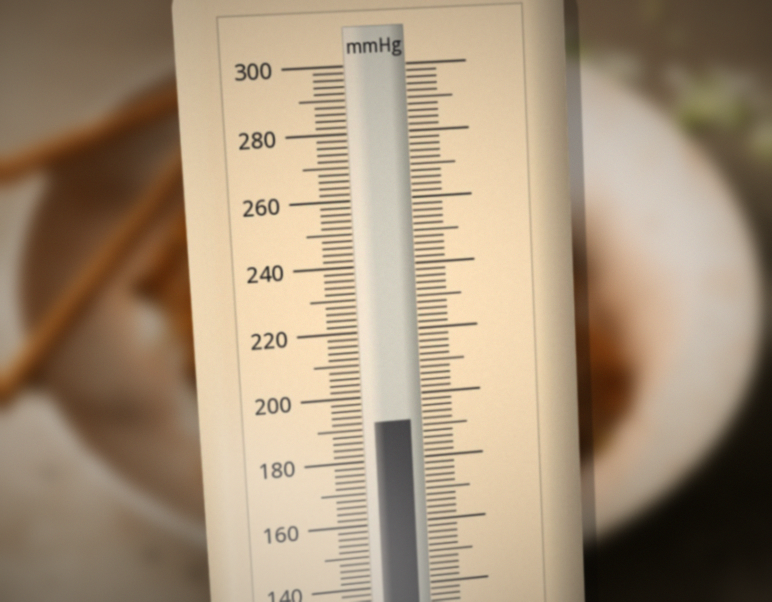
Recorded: 192; mmHg
